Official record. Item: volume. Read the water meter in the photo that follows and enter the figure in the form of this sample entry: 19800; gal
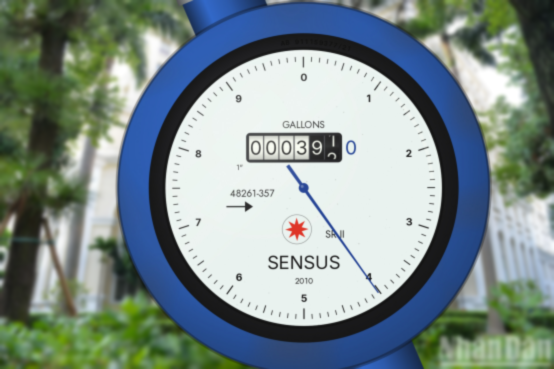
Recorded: 3914.0; gal
